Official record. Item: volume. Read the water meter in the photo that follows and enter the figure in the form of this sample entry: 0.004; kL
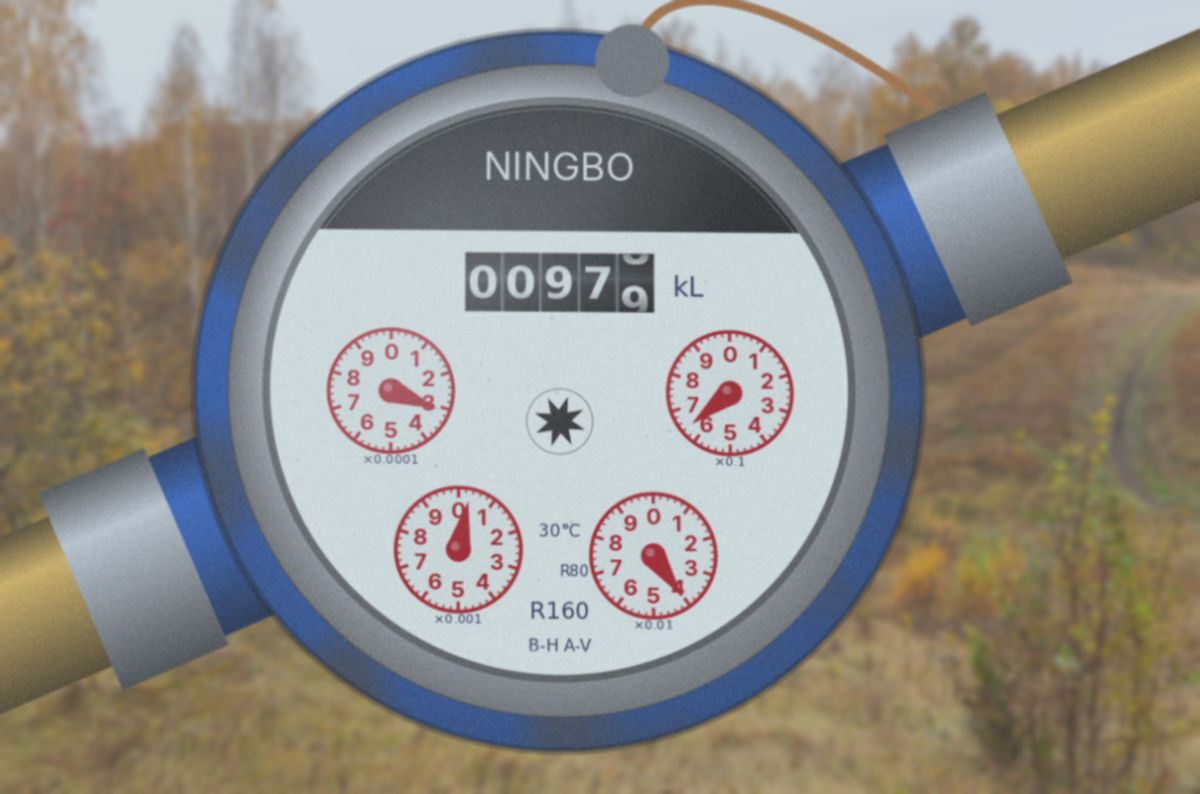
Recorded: 978.6403; kL
